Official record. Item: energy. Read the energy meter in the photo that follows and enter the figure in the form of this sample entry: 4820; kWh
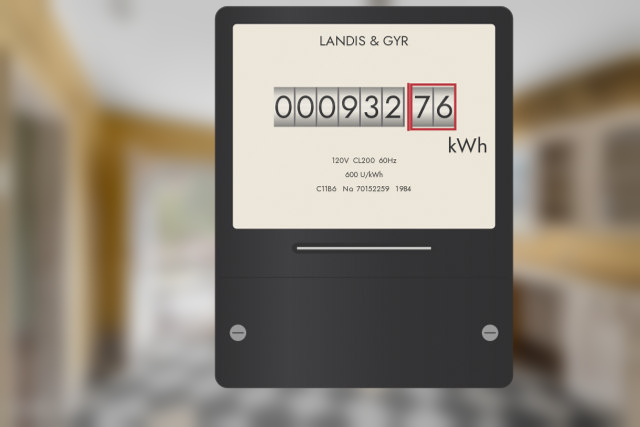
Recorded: 932.76; kWh
